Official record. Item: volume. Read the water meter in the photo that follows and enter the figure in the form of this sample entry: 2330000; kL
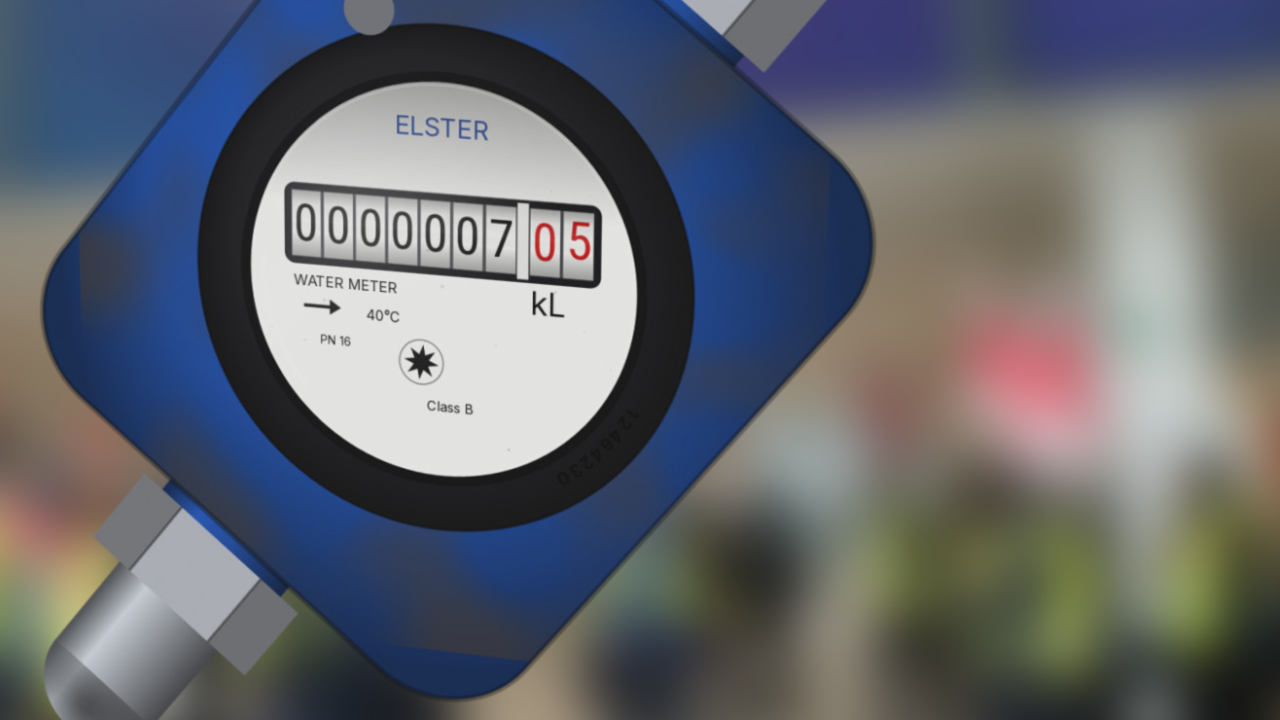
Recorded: 7.05; kL
